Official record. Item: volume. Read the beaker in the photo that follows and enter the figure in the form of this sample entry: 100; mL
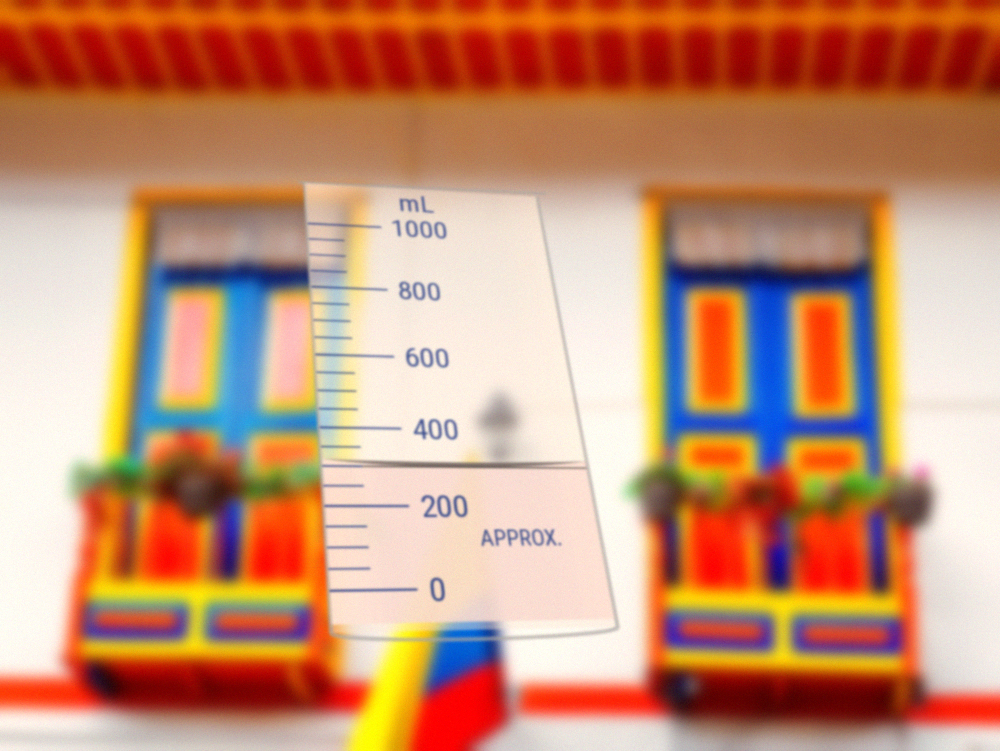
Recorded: 300; mL
